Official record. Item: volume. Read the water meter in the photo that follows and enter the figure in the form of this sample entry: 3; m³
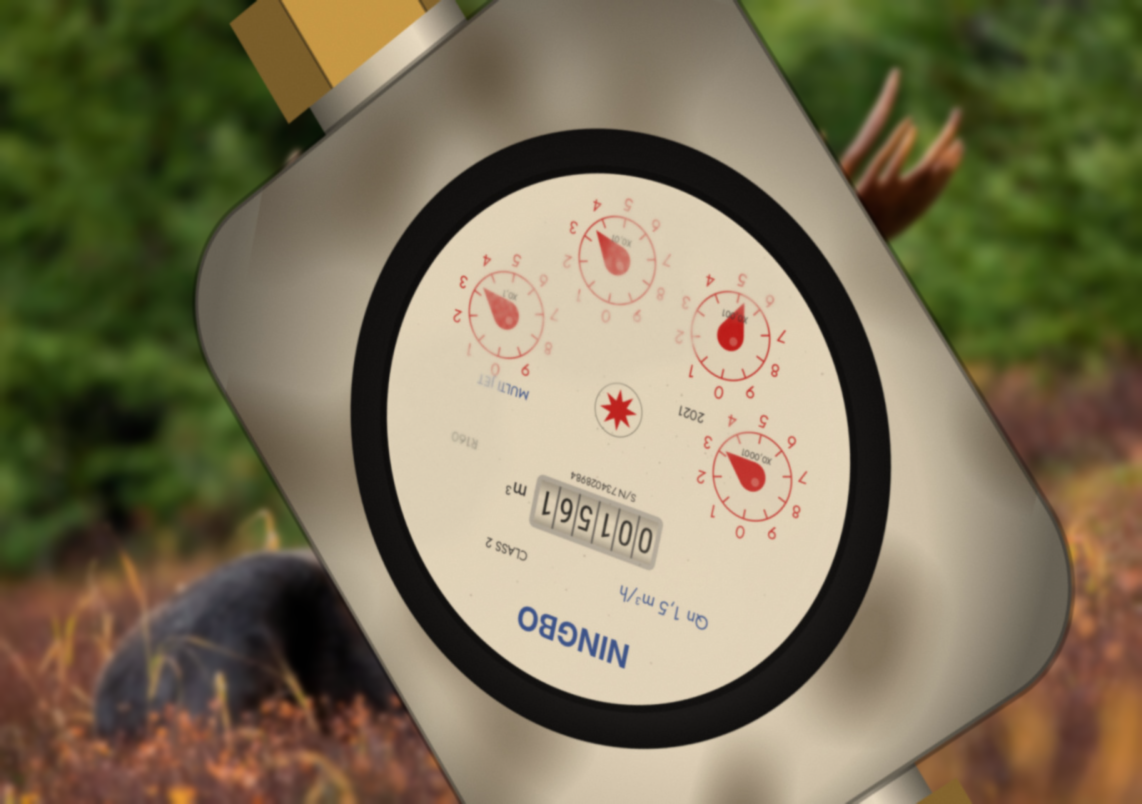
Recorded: 1561.3353; m³
